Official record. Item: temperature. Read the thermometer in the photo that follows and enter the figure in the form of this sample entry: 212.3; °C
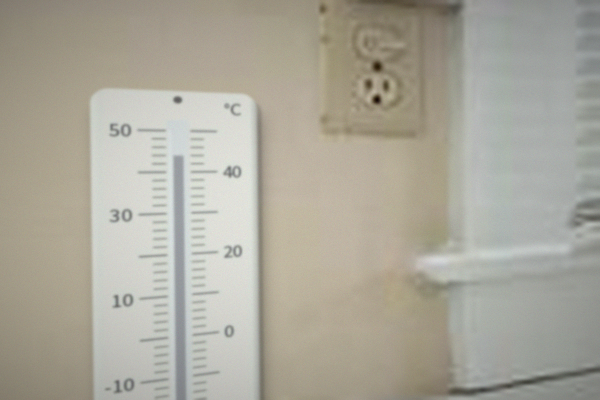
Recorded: 44; °C
